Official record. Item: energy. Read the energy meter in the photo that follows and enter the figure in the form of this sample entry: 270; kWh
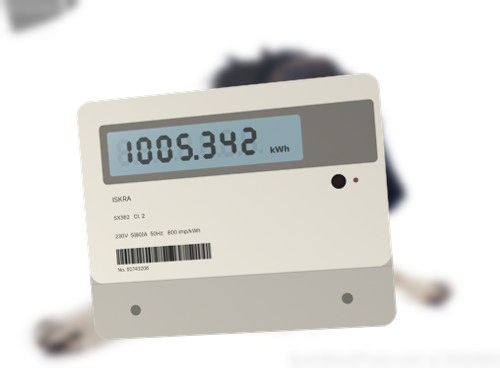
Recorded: 1005.342; kWh
